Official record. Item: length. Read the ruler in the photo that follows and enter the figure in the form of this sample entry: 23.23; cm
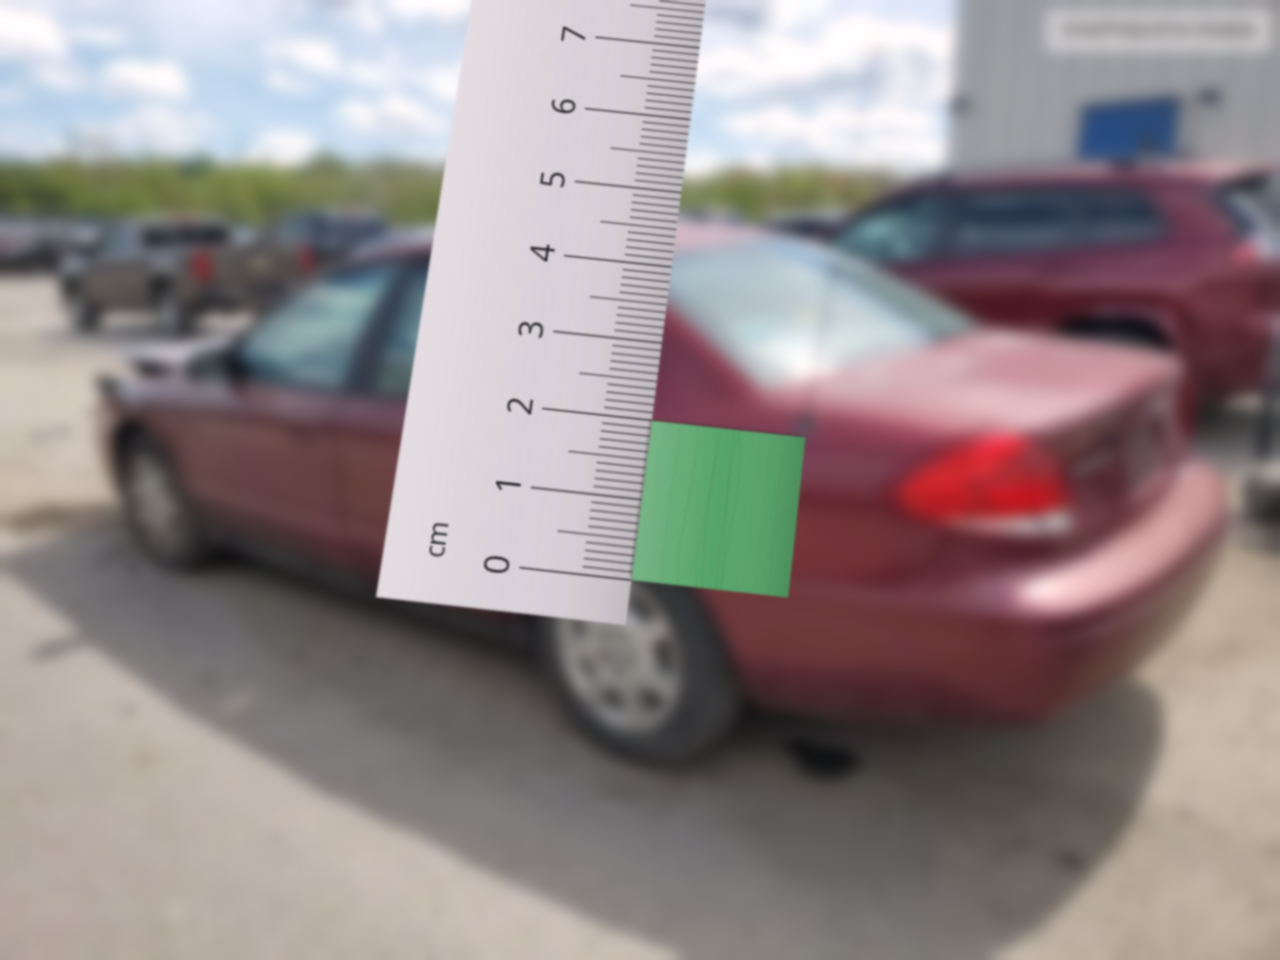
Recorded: 2; cm
